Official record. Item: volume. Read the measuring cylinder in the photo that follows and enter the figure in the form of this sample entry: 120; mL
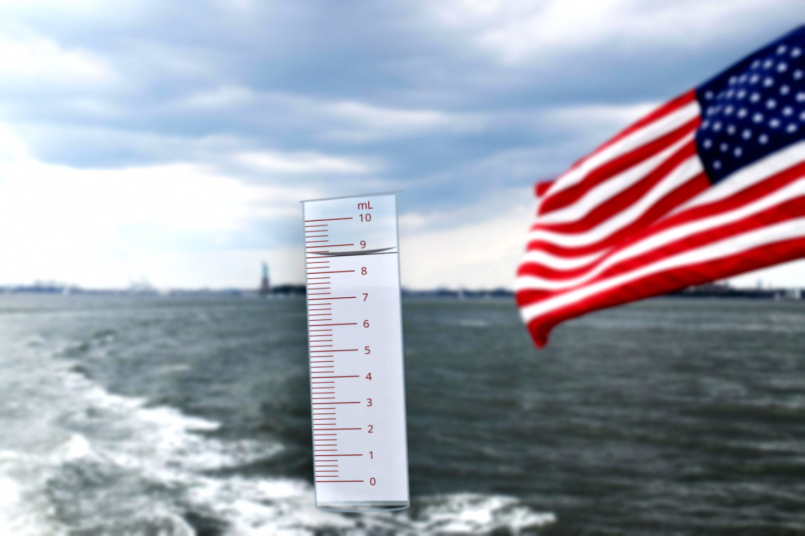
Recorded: 8.6; mL
